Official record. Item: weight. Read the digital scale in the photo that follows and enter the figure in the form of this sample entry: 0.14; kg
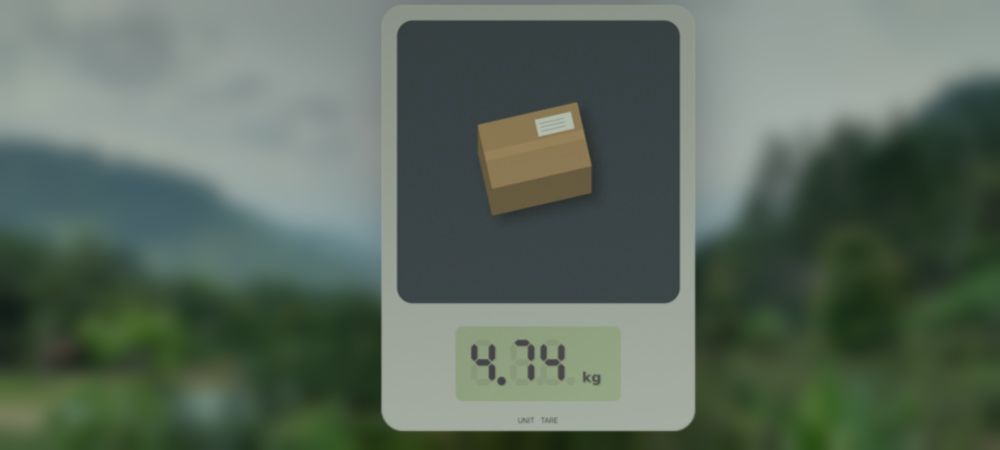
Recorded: 4.74; kg
